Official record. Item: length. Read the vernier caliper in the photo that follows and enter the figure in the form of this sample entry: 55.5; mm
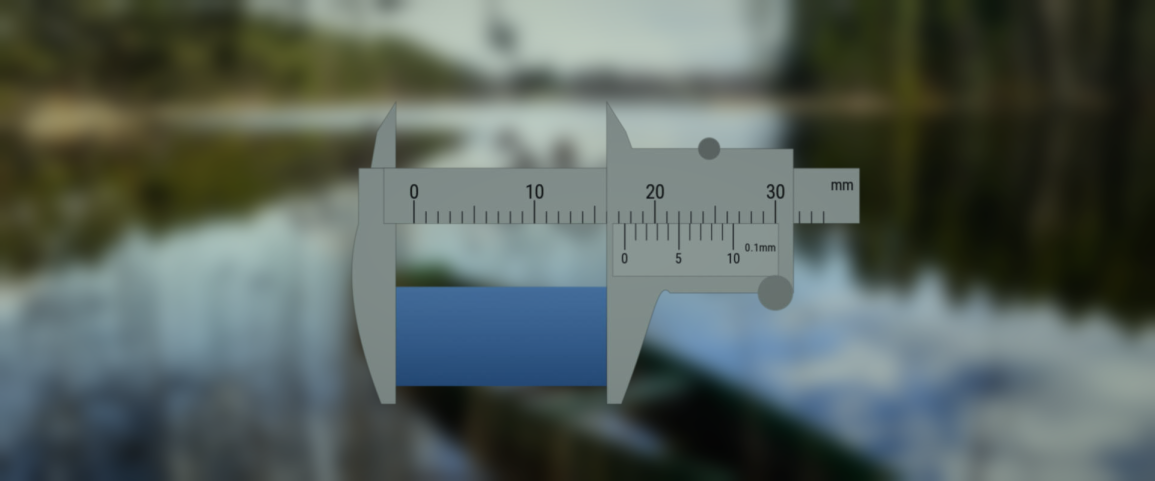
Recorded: 17.5; mm
